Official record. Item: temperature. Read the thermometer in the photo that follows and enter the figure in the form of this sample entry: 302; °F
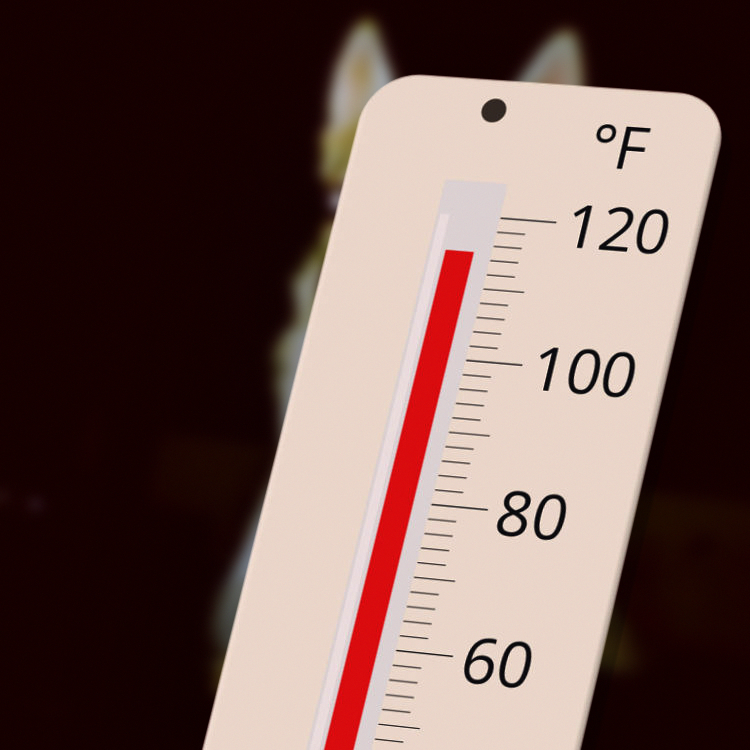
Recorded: 115; °F
